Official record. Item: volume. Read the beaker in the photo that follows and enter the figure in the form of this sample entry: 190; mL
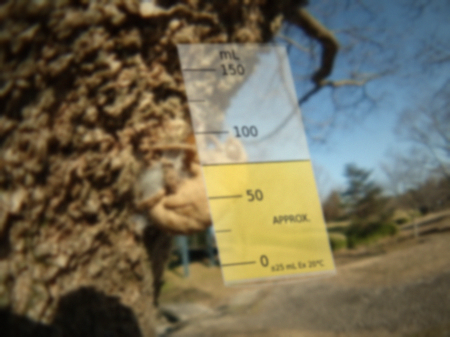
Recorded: 75; mL
